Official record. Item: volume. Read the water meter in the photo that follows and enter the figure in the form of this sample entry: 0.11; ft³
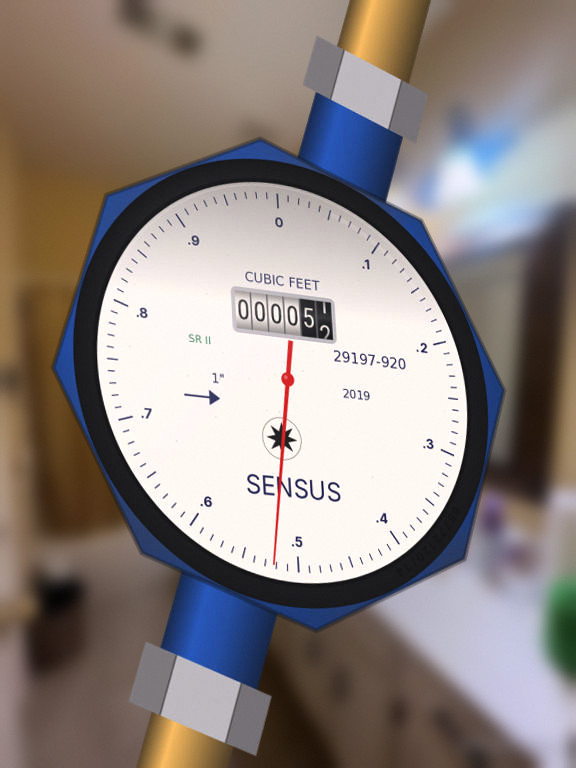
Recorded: 51.52; ft³
